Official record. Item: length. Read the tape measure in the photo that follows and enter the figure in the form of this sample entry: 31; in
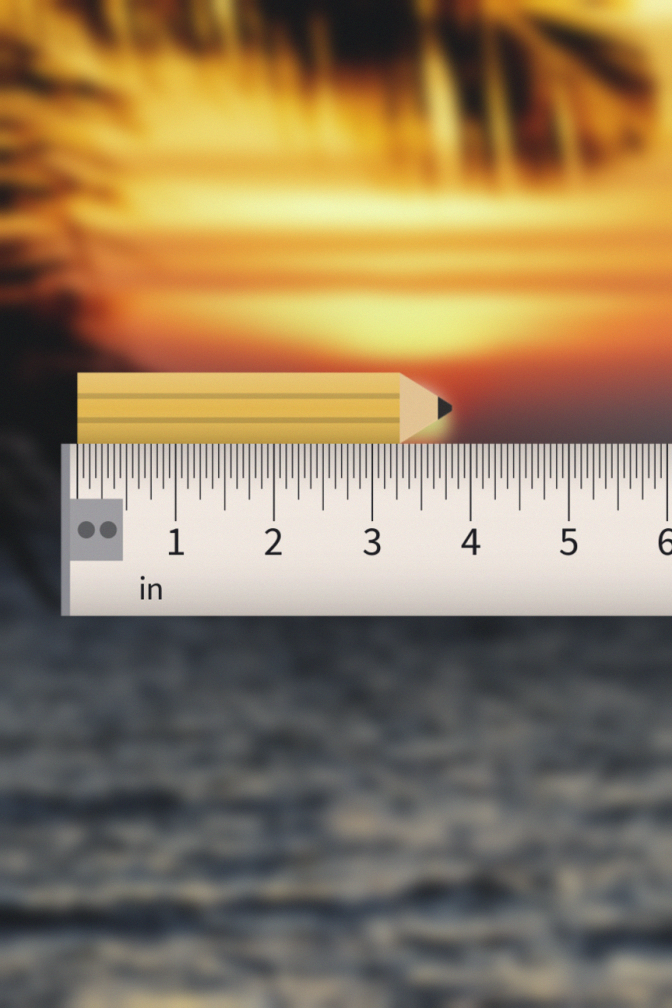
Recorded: 3.8125; in
